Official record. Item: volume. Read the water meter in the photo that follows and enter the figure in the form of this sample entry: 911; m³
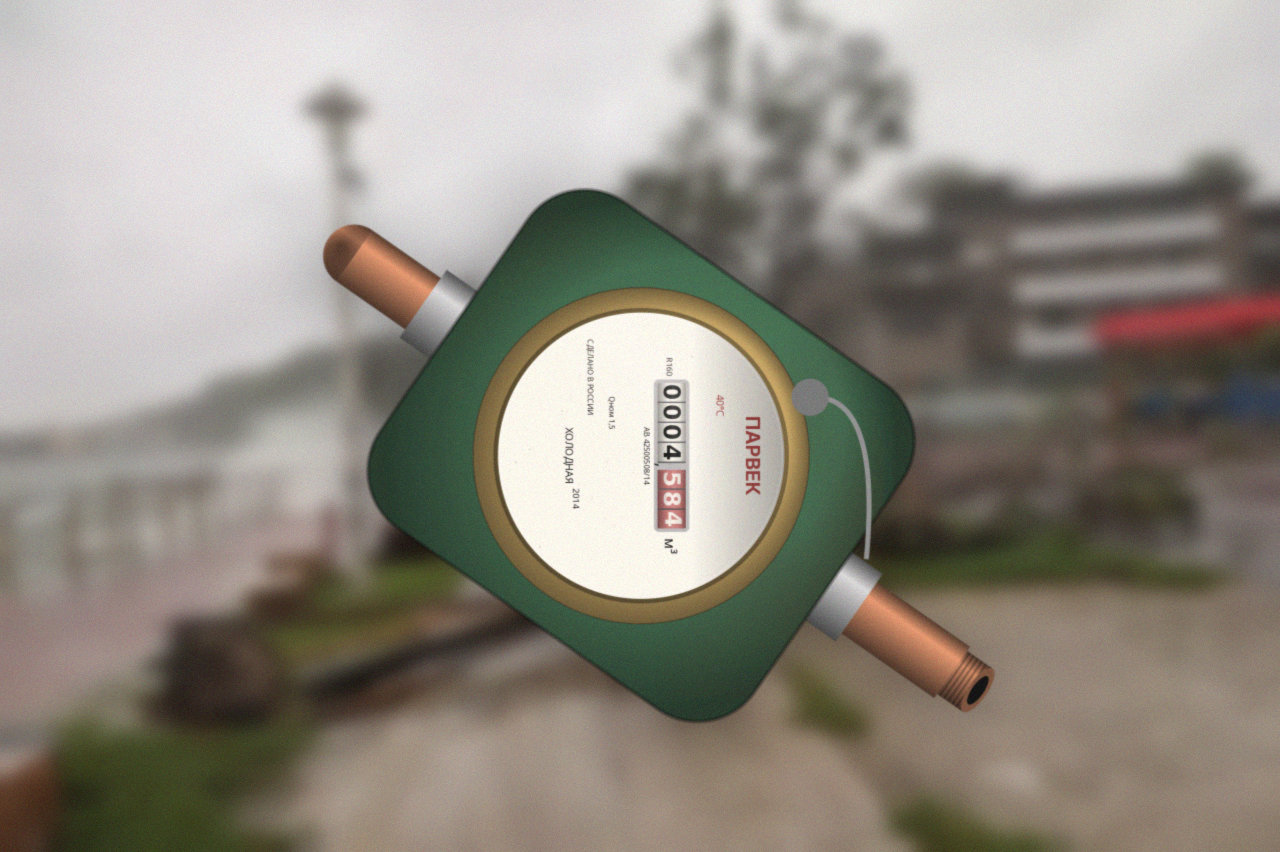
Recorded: 4.584; m³
